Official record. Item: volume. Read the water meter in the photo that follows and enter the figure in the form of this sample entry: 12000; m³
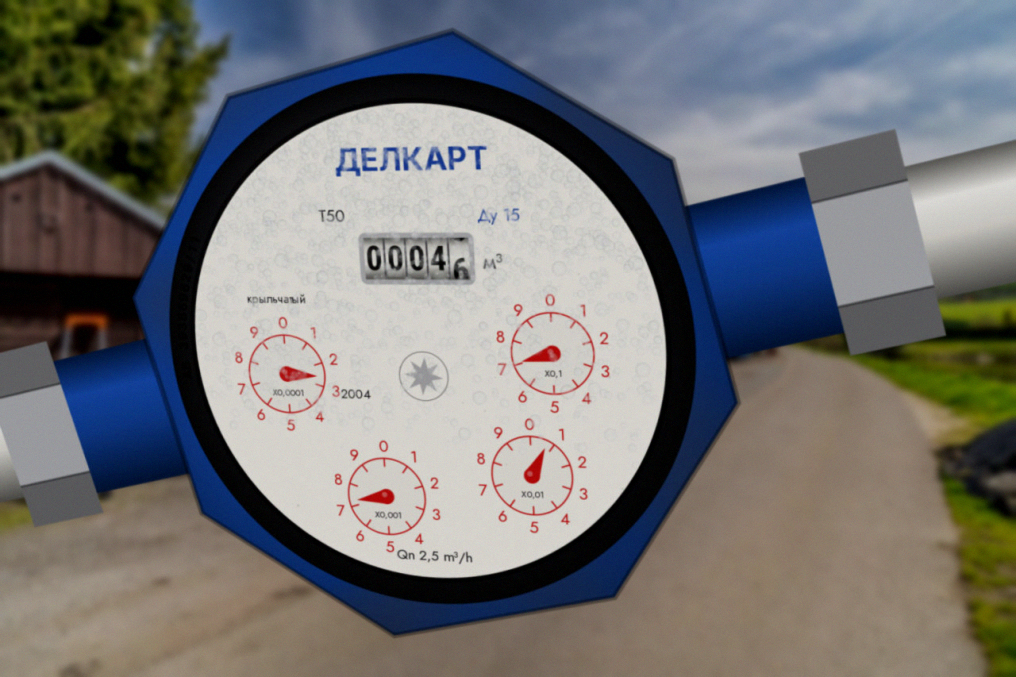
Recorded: 45.7072; m³
